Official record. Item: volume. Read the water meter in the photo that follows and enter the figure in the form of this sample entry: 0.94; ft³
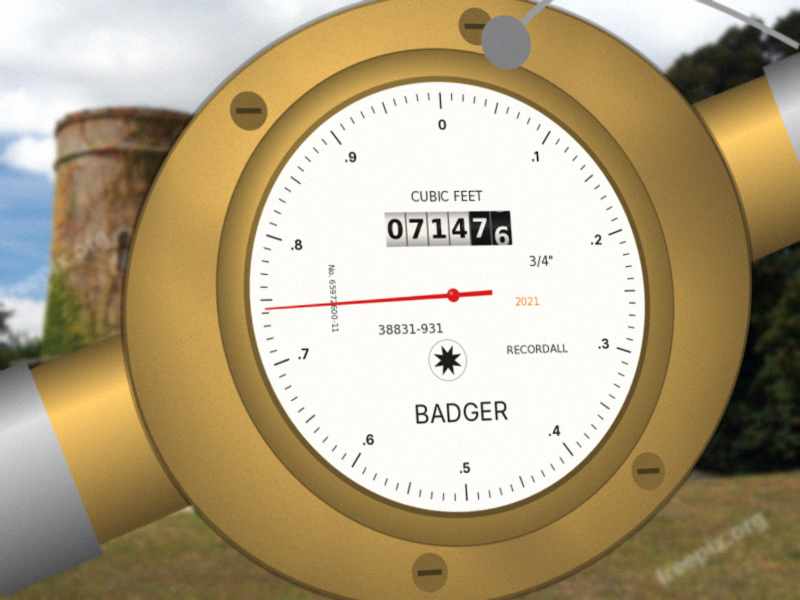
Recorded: 71475.74; ft³
